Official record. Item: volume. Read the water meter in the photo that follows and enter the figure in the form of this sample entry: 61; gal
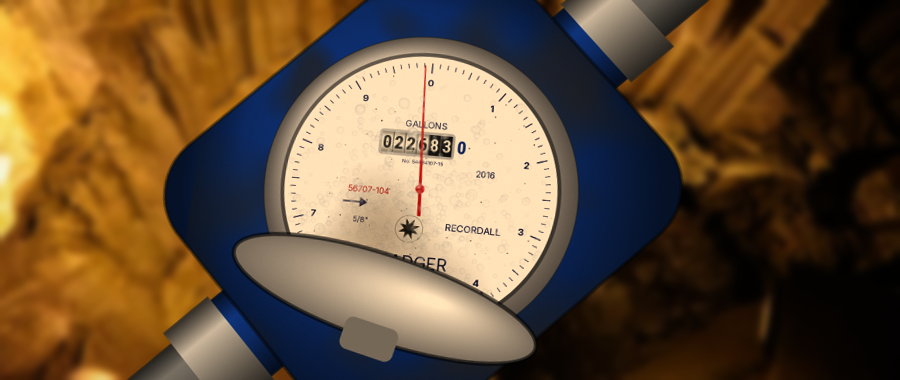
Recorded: 226829.9; gal
